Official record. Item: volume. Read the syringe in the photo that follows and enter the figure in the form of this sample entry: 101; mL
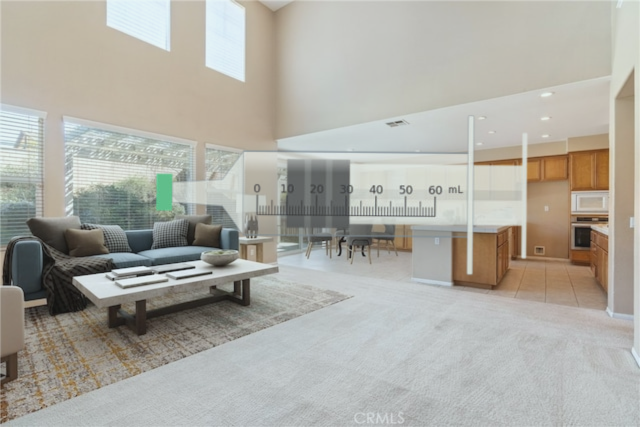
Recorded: 10; mL
